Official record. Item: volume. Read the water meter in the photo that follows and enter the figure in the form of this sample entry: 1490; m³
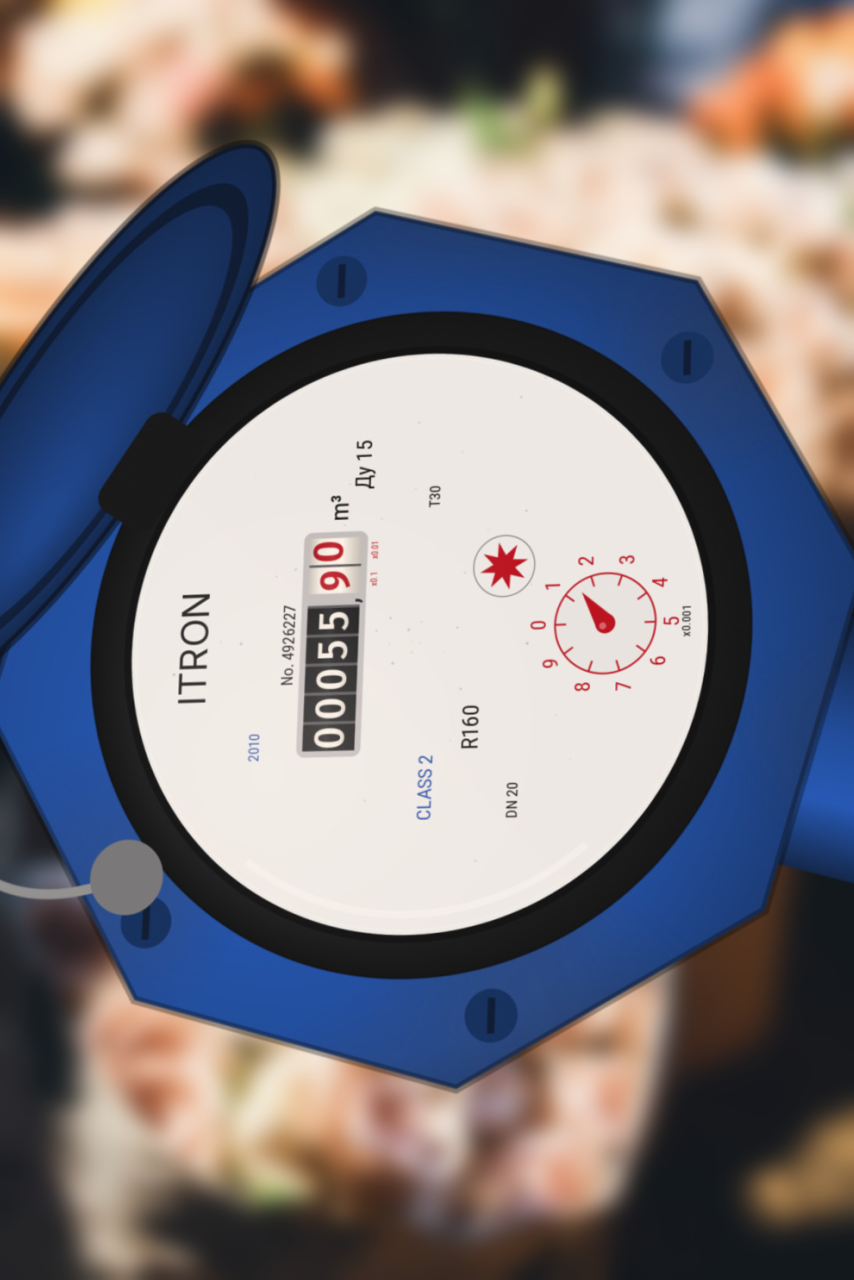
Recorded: 55.901; m³
